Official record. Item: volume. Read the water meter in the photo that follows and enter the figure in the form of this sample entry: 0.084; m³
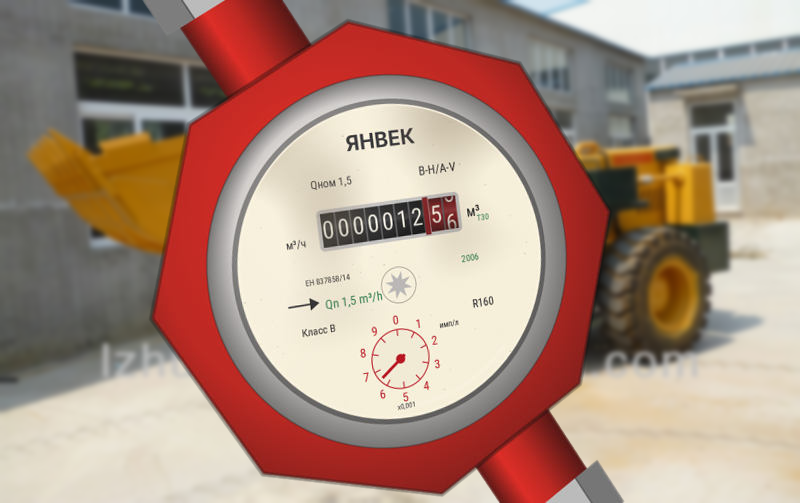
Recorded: 12.556; m³
